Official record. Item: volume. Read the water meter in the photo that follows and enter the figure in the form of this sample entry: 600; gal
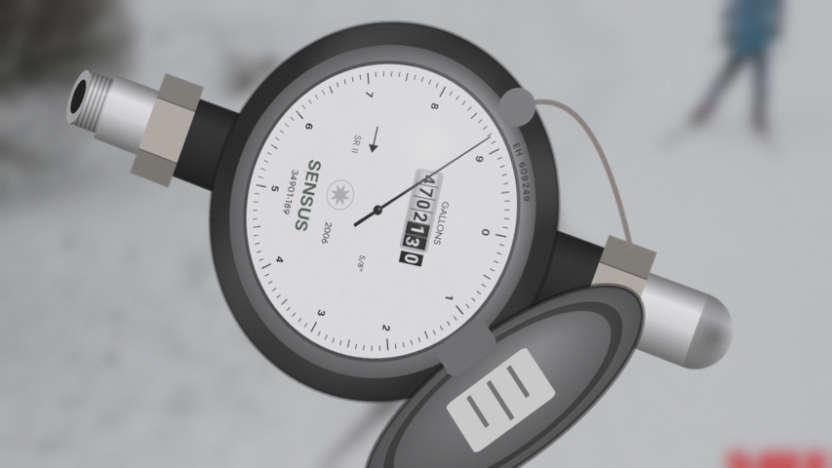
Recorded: 4702128.8; gal
